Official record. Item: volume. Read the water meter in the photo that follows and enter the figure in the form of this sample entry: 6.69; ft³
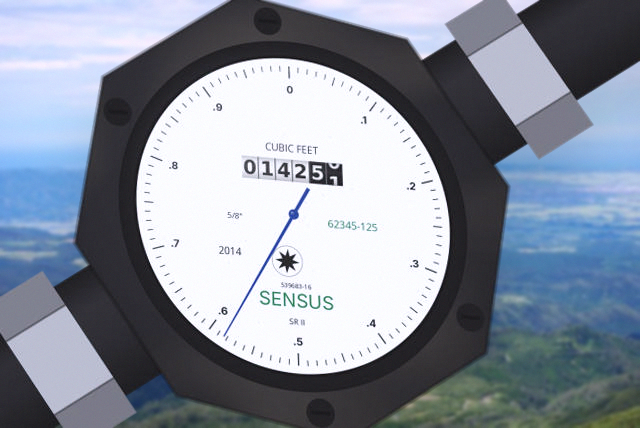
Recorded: 14250.58; ft³
